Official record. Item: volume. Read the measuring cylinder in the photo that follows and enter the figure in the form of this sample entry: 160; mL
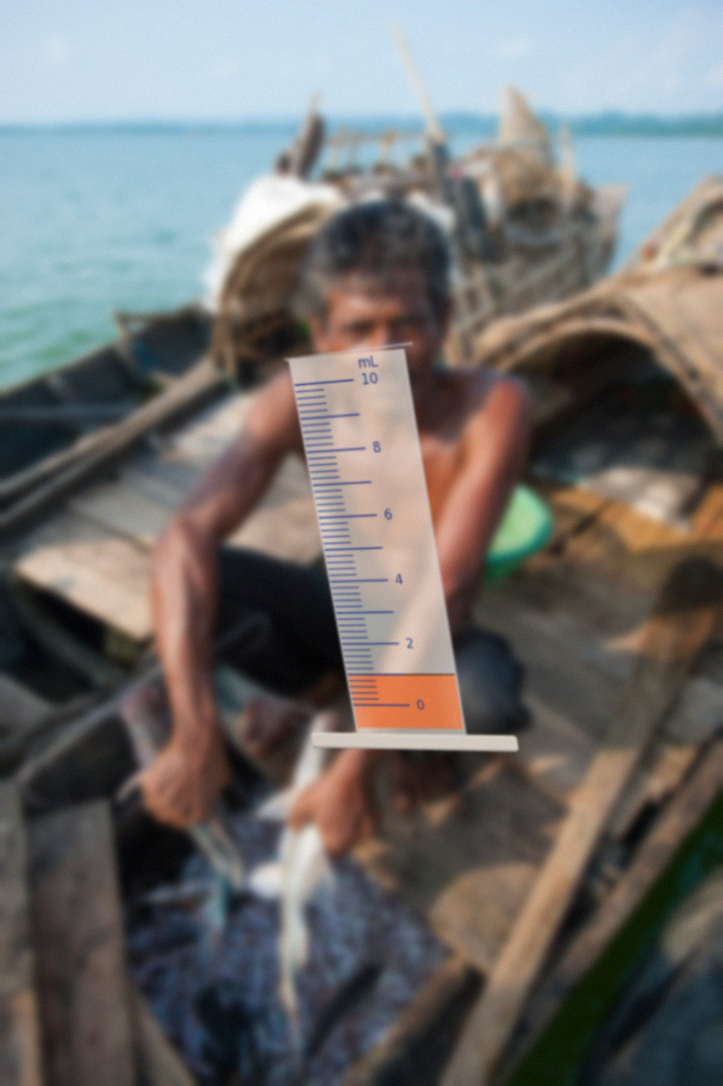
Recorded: 1; mL
